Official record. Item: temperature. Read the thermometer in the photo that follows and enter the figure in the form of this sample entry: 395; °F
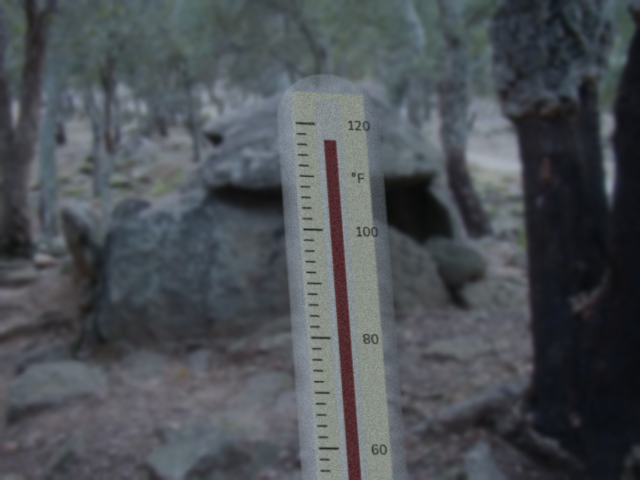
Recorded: 117; °F
